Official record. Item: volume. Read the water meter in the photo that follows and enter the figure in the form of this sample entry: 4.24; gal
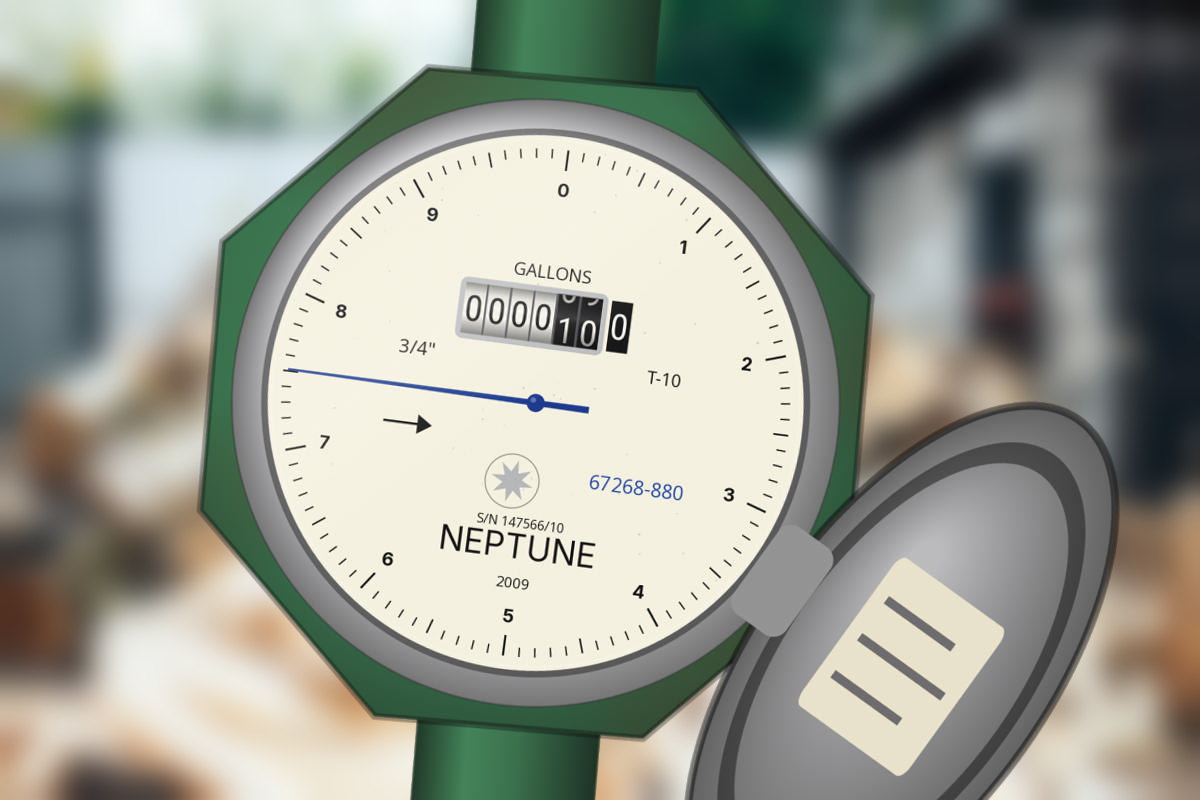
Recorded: 97.5; gal
